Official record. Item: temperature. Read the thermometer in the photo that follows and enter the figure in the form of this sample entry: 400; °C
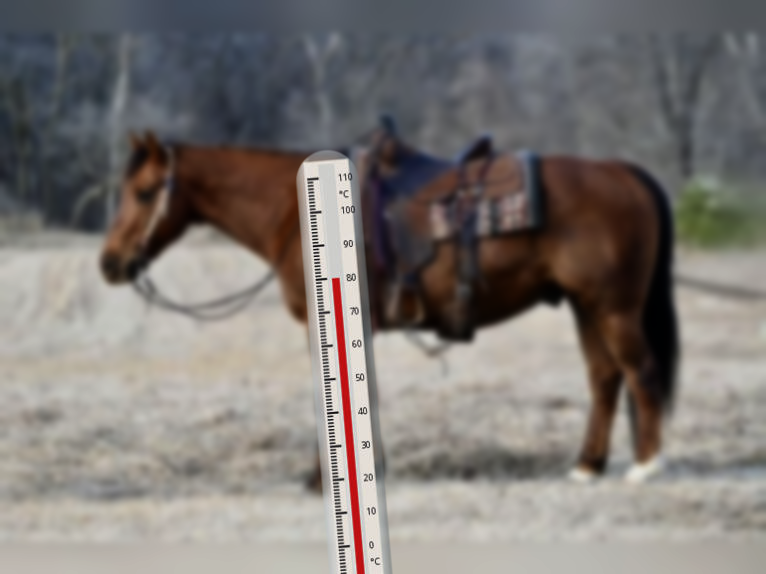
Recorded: 80; °C
